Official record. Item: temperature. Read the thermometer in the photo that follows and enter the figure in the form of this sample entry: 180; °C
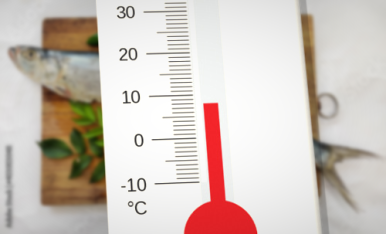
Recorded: 8; °C
